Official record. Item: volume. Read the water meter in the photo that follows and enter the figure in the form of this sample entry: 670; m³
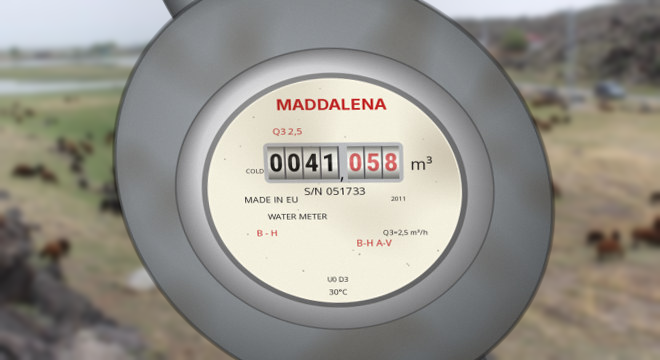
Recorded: 41.058; m³
